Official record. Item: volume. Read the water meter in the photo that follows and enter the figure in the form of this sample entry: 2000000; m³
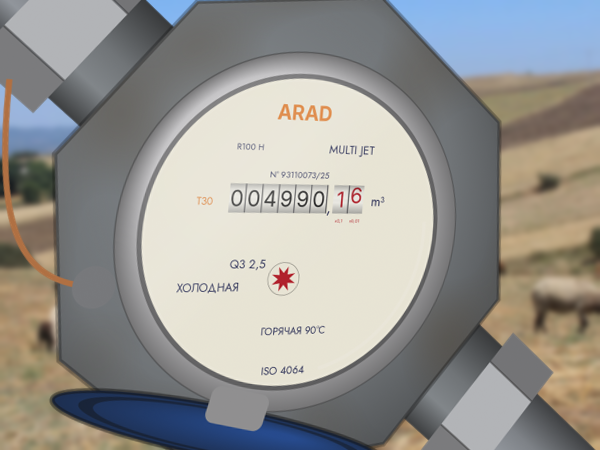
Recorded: 4990.16; m³
